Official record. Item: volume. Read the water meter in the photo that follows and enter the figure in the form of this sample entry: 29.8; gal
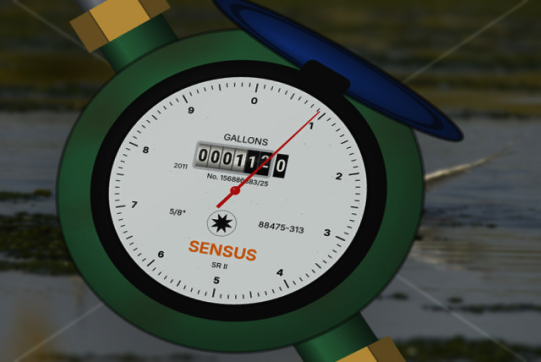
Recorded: 1120.9; gal
